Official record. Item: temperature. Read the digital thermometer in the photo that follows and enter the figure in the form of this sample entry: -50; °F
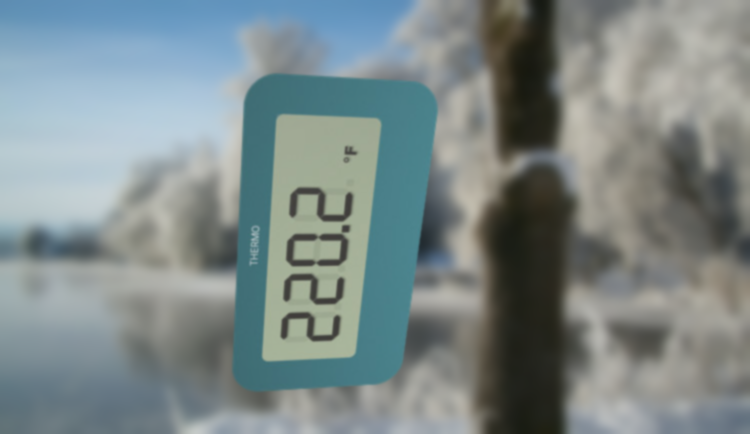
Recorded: 220.2; °F
